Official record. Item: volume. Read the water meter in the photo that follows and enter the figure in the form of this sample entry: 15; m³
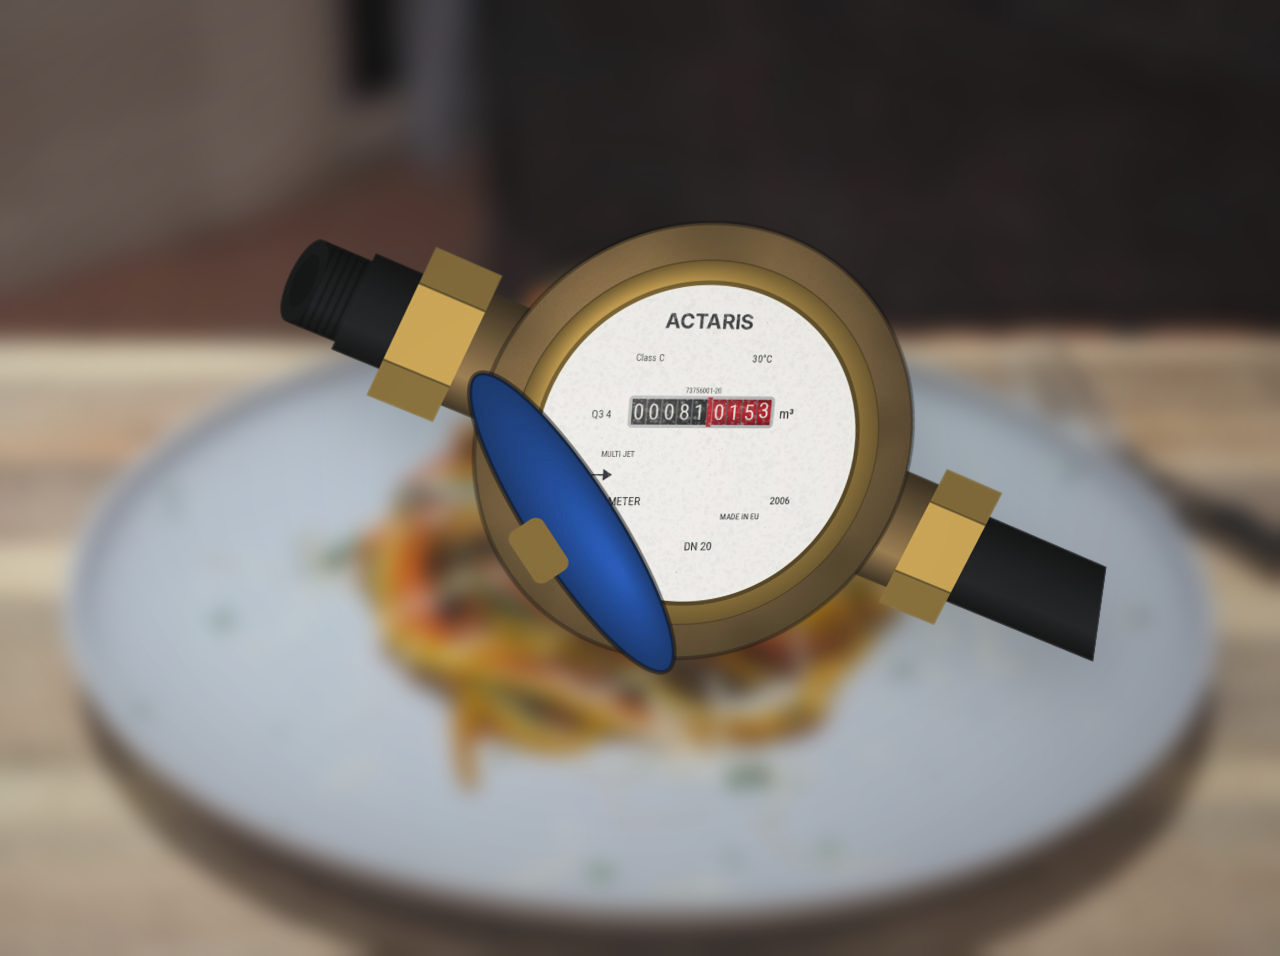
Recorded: 81.0153; m³
